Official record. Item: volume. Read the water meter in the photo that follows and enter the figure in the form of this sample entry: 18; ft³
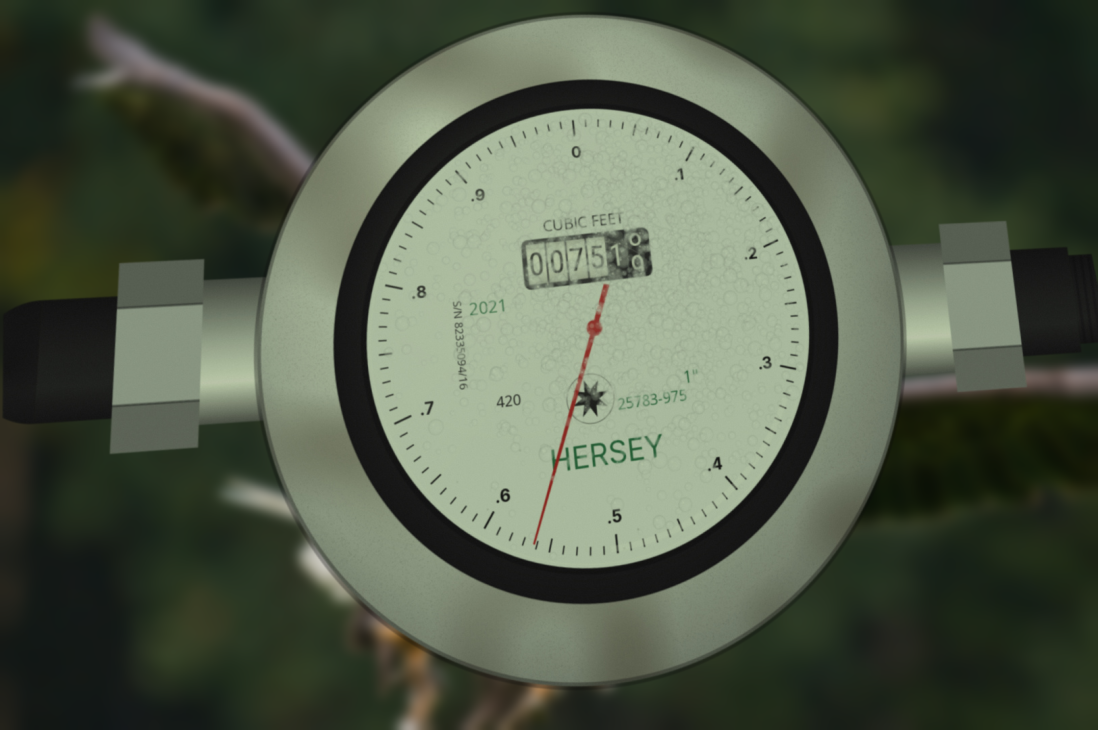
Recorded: 7518.56; ft³
